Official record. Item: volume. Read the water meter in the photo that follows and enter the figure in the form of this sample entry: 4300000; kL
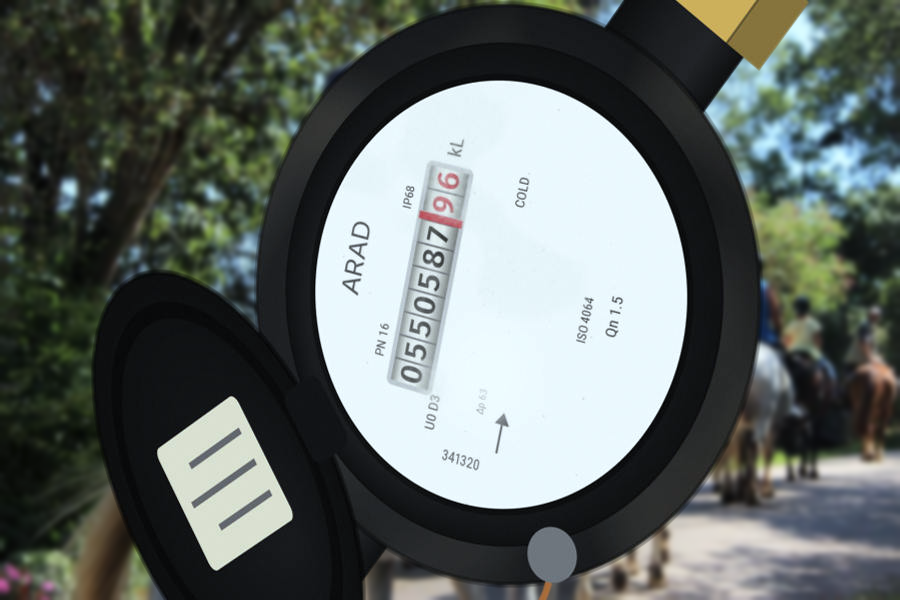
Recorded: 550587.96; kL
